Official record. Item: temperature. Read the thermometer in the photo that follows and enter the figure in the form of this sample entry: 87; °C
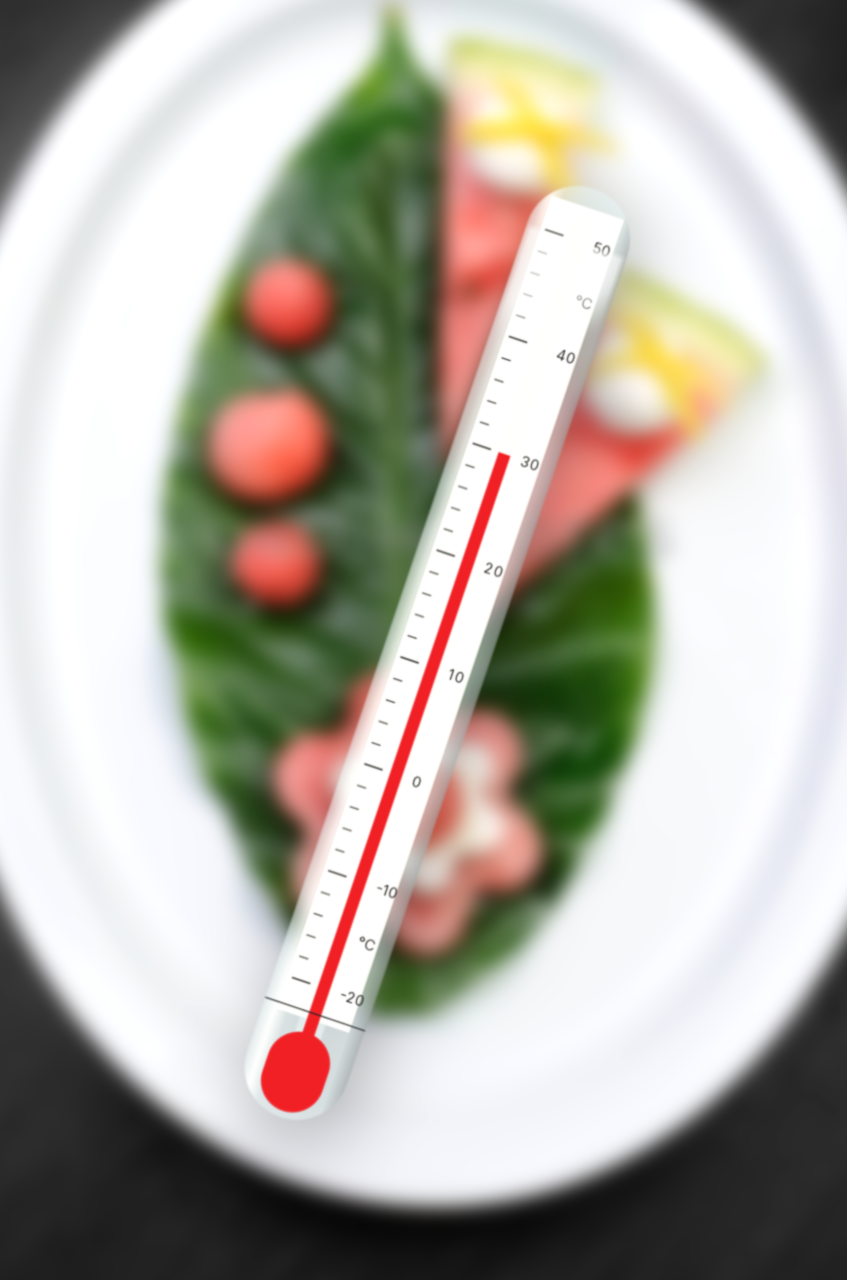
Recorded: 30; °C
